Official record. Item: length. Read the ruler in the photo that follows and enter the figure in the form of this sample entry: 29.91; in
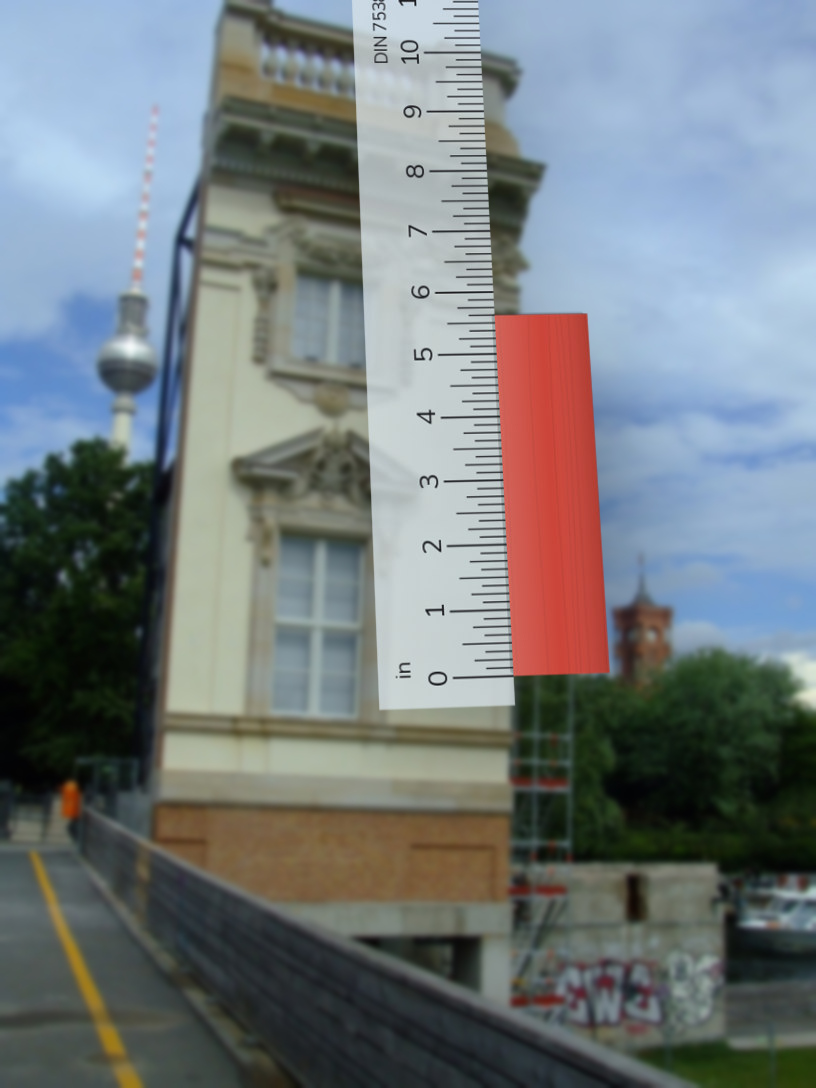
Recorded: 5.625; in
